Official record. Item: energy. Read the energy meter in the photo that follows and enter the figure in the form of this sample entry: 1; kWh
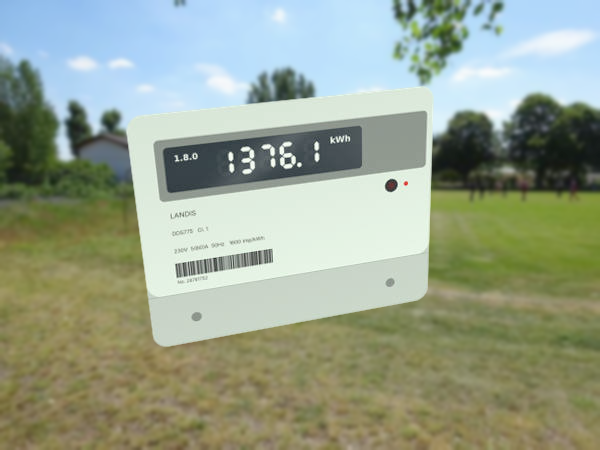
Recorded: 1376.1; kWh
